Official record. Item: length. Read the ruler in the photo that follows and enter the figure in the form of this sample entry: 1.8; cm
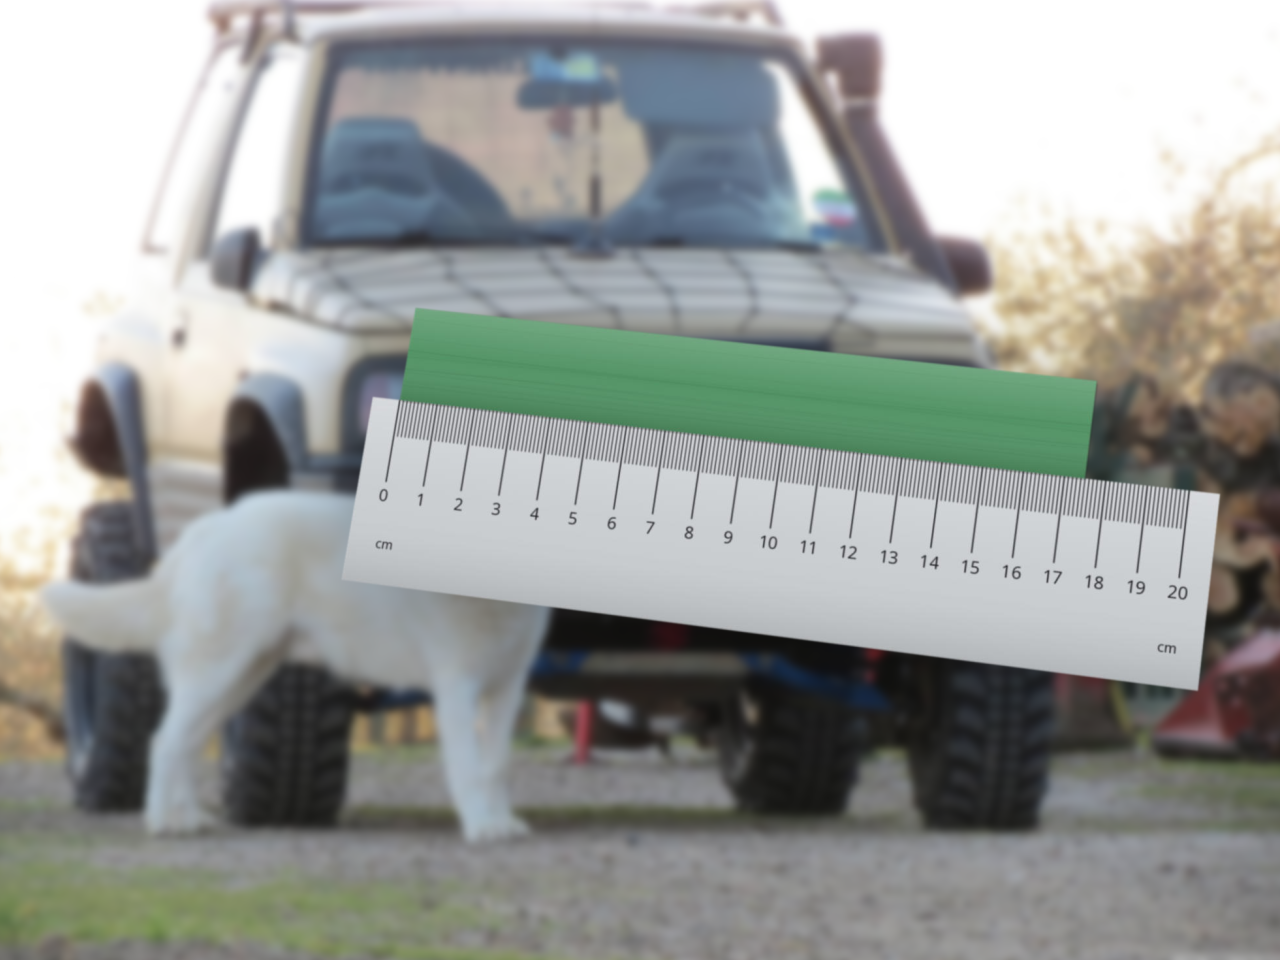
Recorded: 17.5; cm
